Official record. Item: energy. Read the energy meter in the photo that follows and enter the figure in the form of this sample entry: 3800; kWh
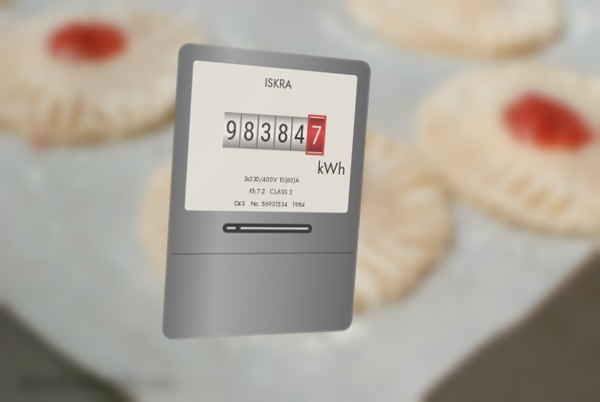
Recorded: 98384.7; kWh
